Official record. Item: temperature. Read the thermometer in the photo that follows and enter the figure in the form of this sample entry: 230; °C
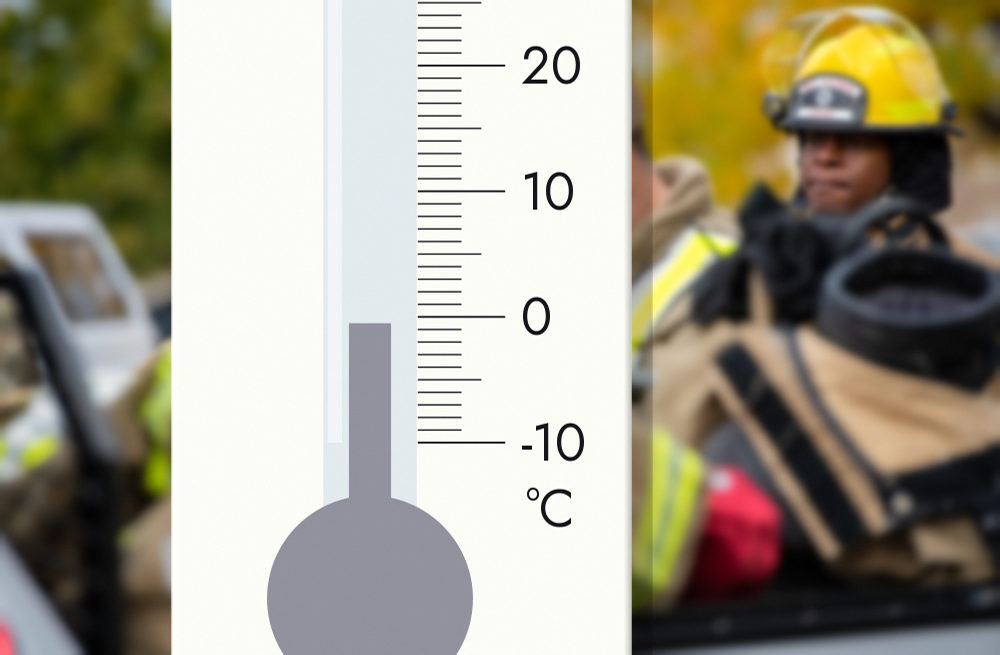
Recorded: -0.5; °C
